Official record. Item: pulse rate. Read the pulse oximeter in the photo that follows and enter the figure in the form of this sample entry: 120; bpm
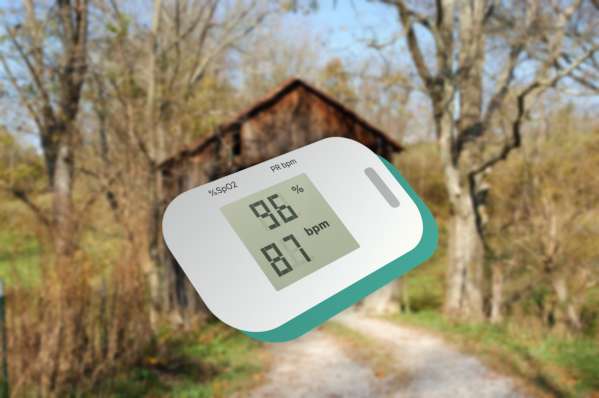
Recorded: 87; bpm
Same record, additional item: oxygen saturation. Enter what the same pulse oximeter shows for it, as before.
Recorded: 96; %
